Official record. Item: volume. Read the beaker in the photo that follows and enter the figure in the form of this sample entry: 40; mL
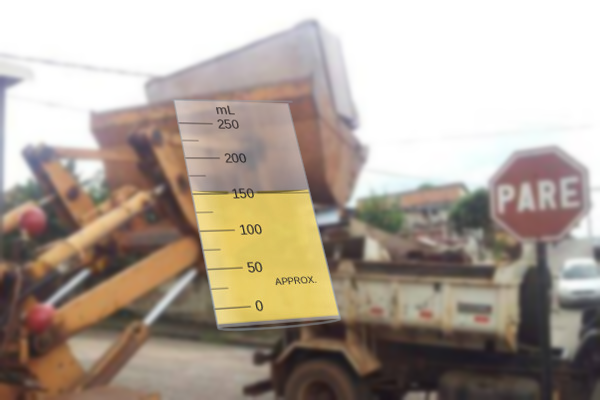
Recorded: 150; mL
